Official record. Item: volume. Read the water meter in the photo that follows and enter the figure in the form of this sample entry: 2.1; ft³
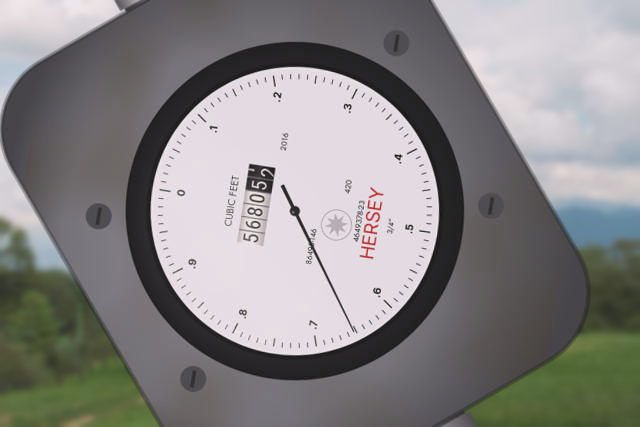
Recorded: 568051.65; ft³
